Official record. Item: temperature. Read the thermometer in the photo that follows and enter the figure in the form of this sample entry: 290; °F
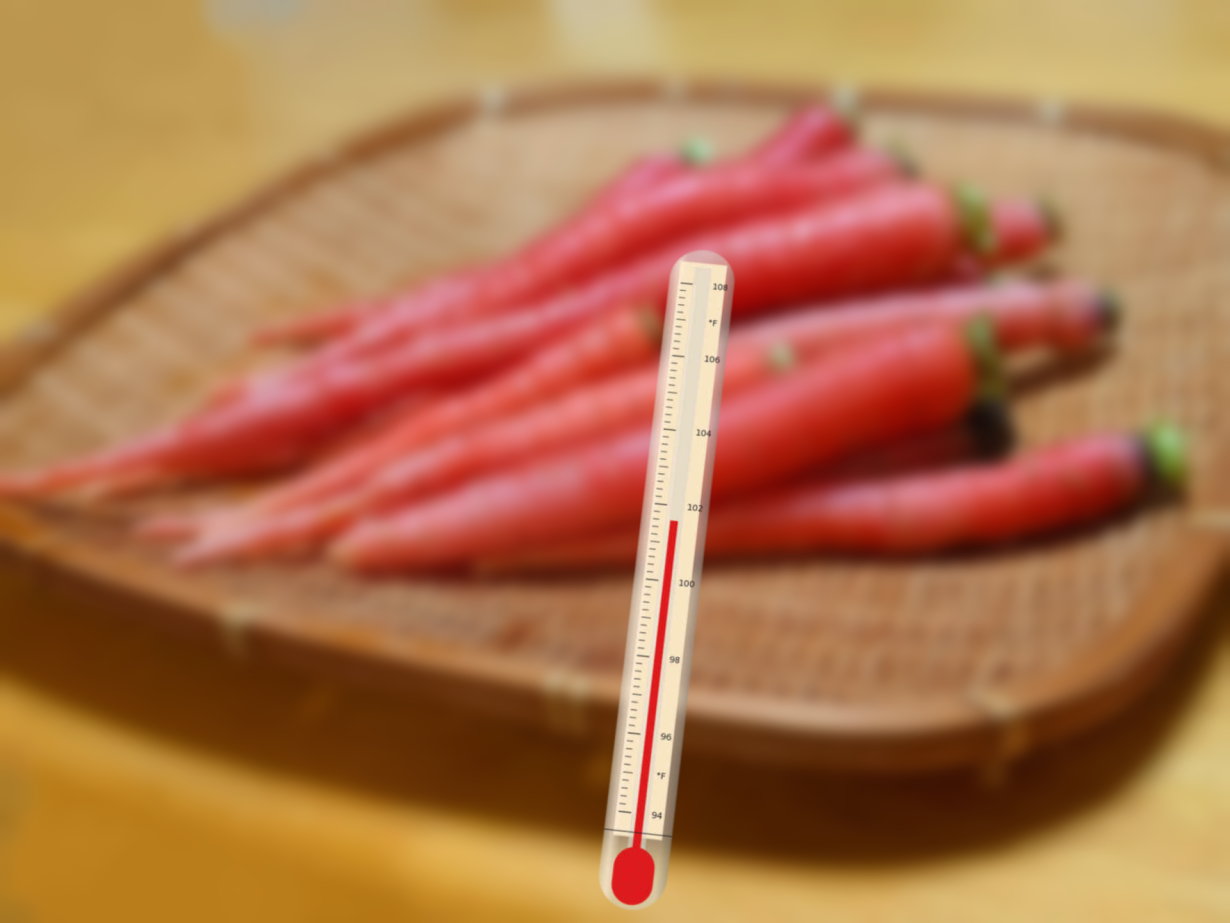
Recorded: 101.6; °F
